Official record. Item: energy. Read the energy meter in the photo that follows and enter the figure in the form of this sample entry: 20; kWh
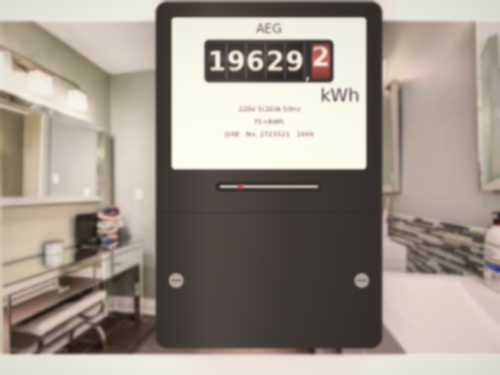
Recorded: 19629.2; kWh
